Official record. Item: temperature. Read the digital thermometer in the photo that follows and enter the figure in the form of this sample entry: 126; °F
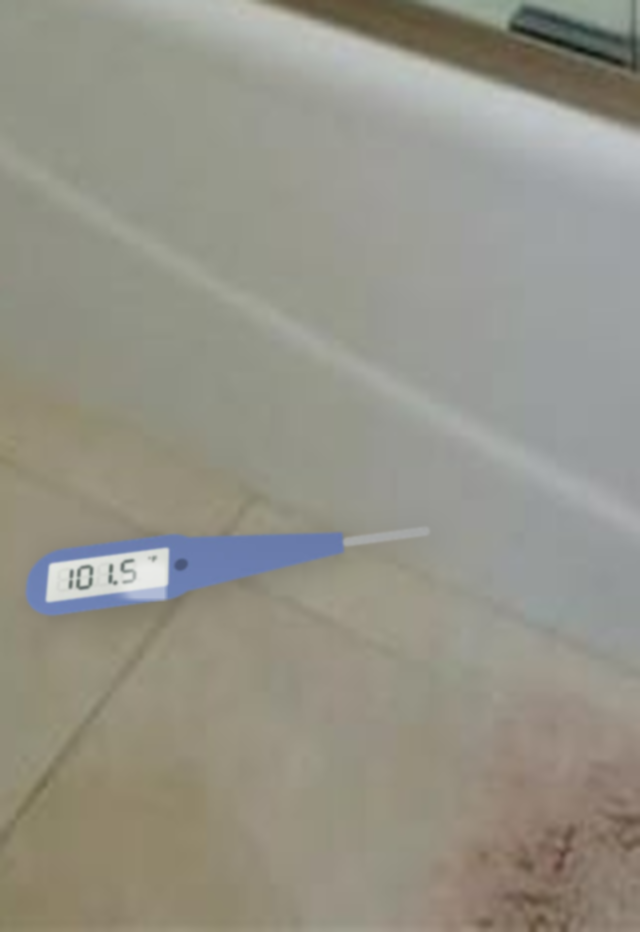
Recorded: 101.5; °F
